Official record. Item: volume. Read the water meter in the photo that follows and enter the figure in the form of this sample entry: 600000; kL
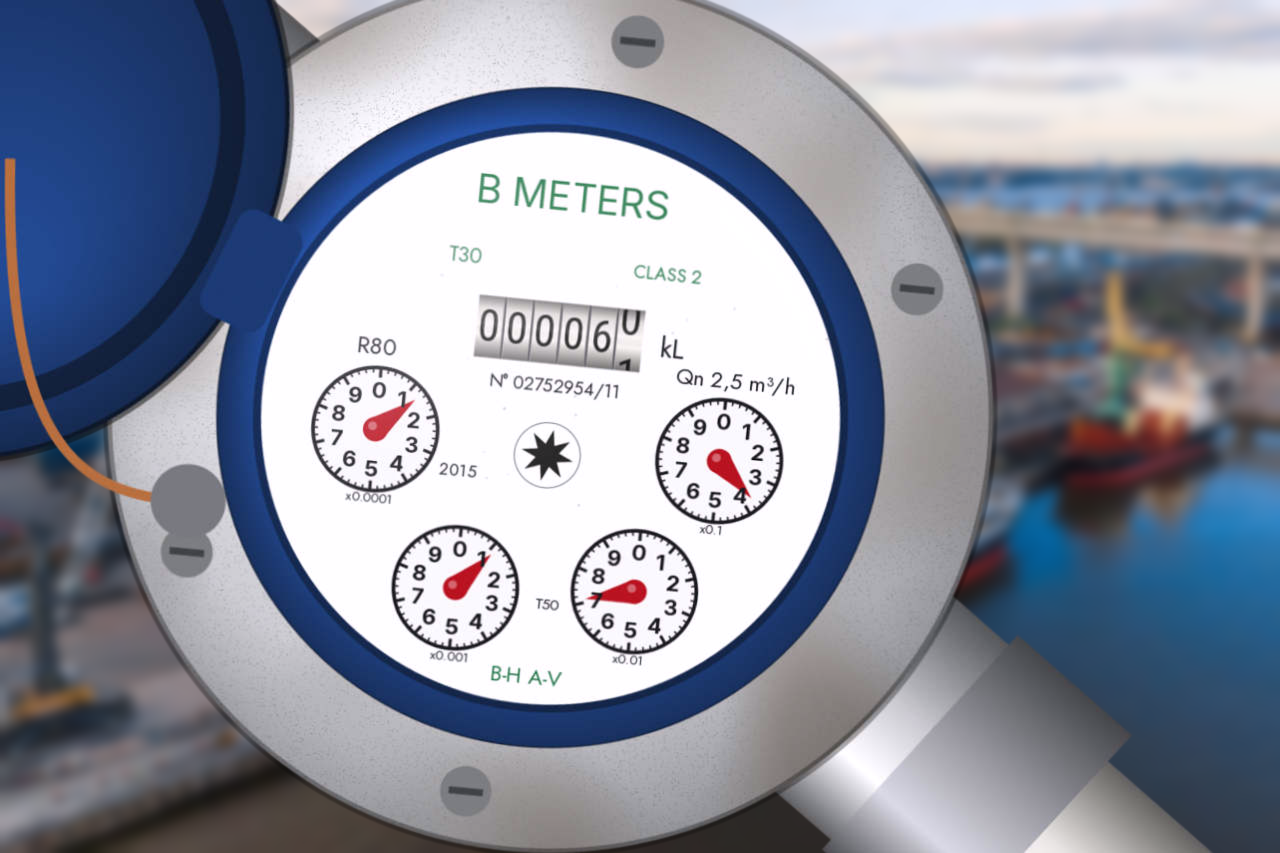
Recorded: 60.3711; kL
